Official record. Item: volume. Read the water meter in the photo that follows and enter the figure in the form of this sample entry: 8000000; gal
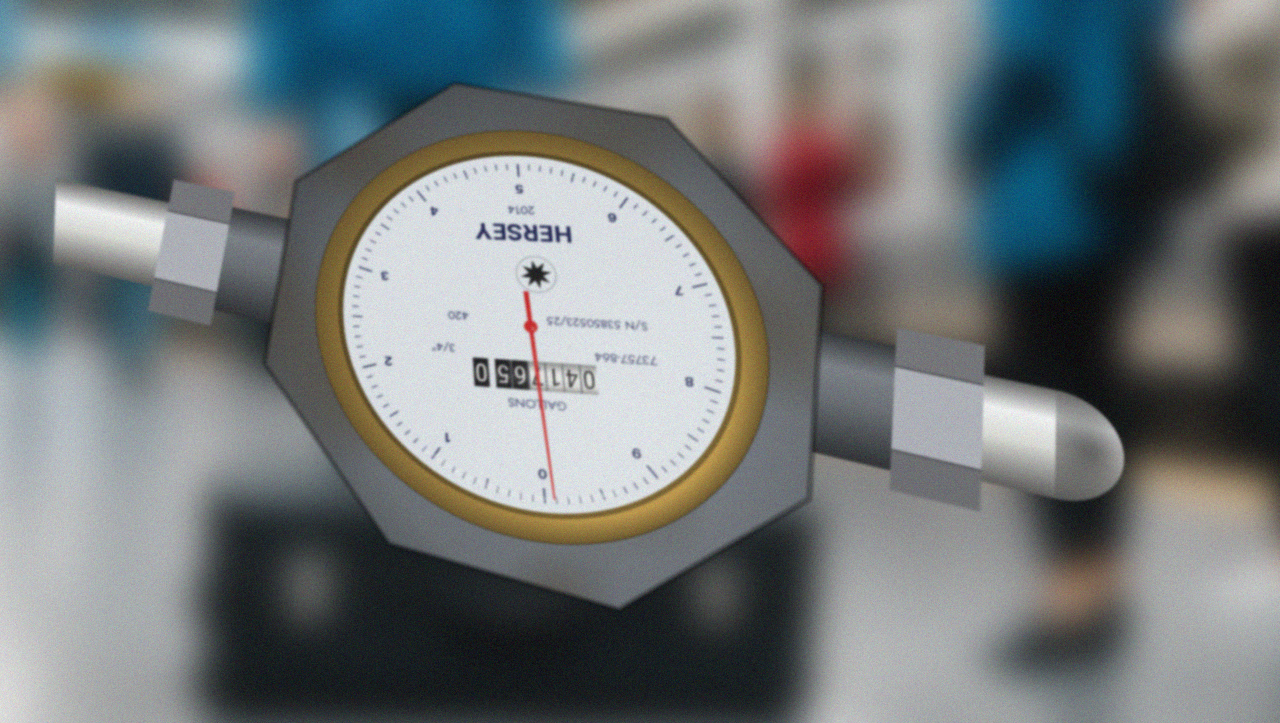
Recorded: 417649.9; gal
